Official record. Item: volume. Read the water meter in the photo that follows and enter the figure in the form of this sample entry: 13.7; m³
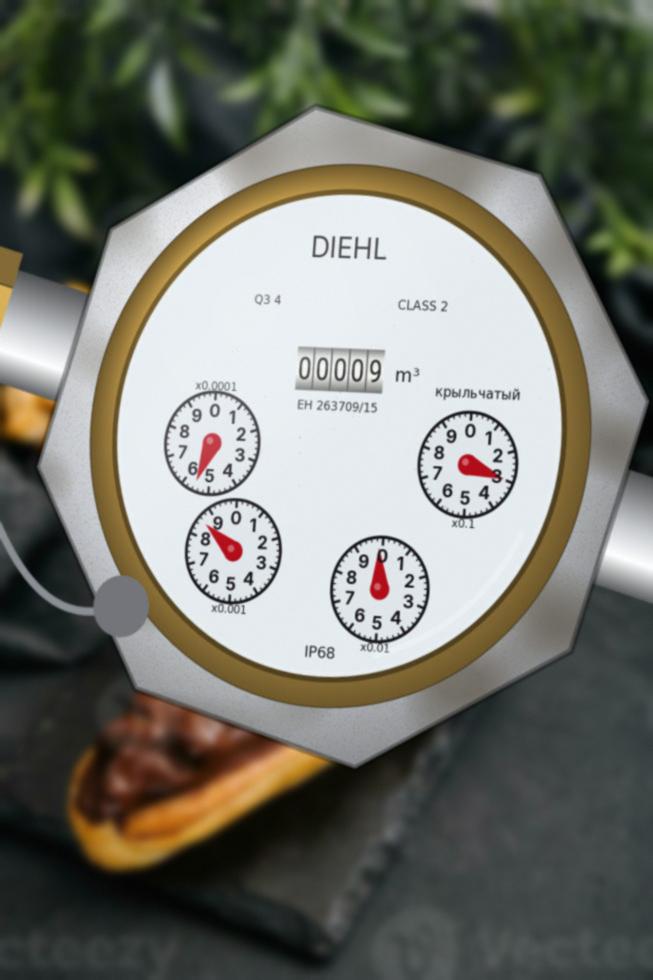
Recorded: 9.2985; m³
